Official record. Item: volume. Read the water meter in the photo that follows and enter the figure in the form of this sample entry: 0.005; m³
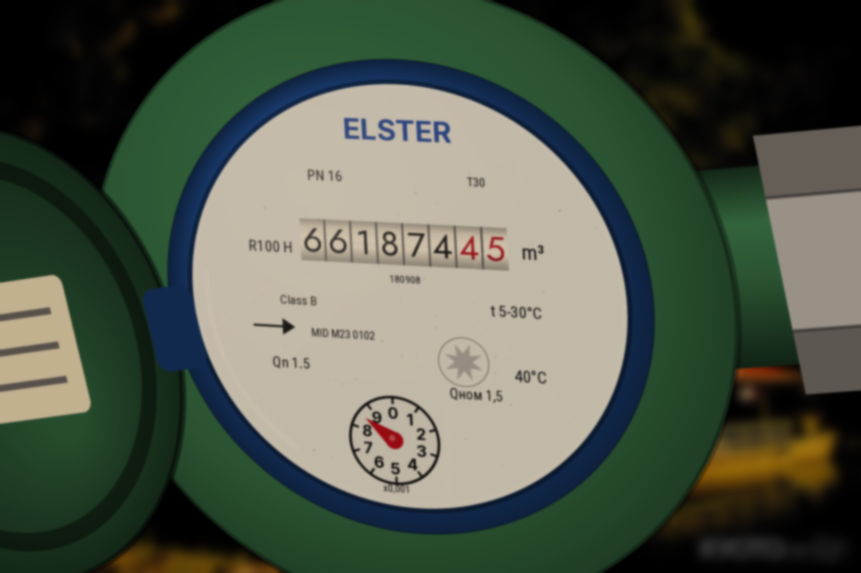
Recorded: 661874.458; m³
